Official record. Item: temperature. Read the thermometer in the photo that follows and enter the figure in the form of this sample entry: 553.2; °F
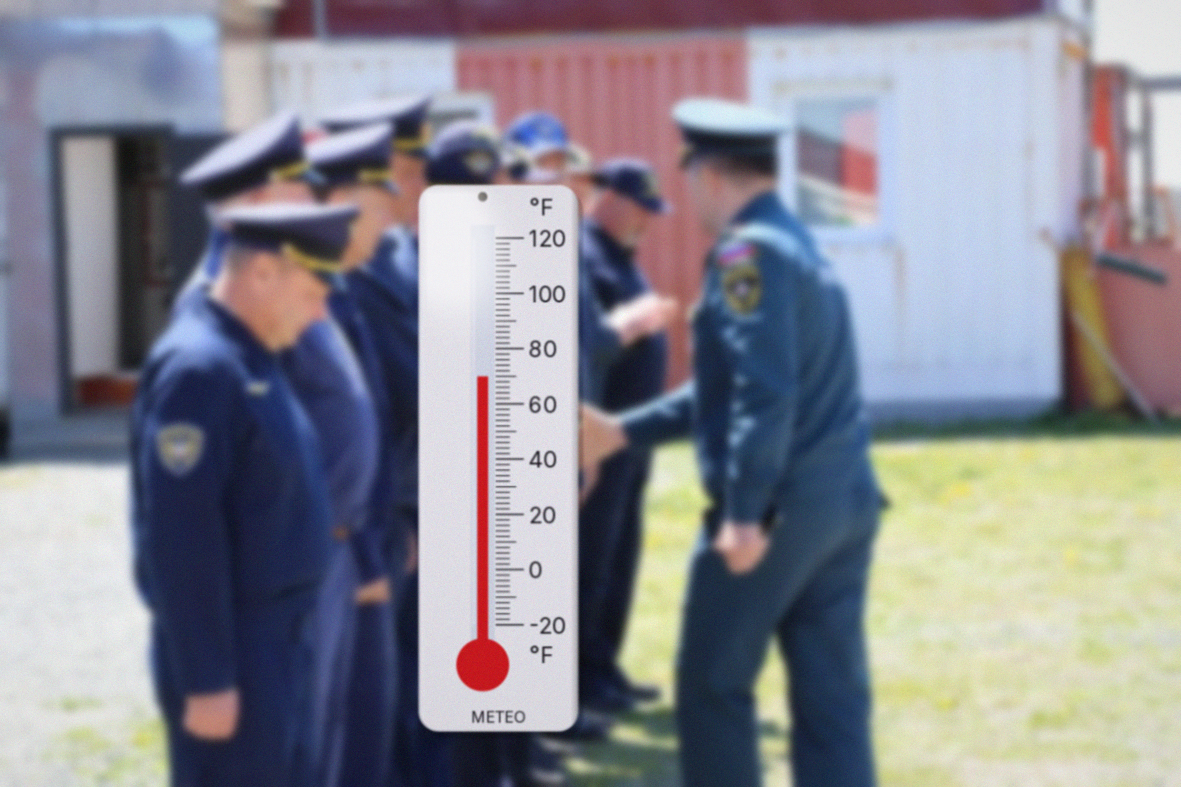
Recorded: 70; °F
